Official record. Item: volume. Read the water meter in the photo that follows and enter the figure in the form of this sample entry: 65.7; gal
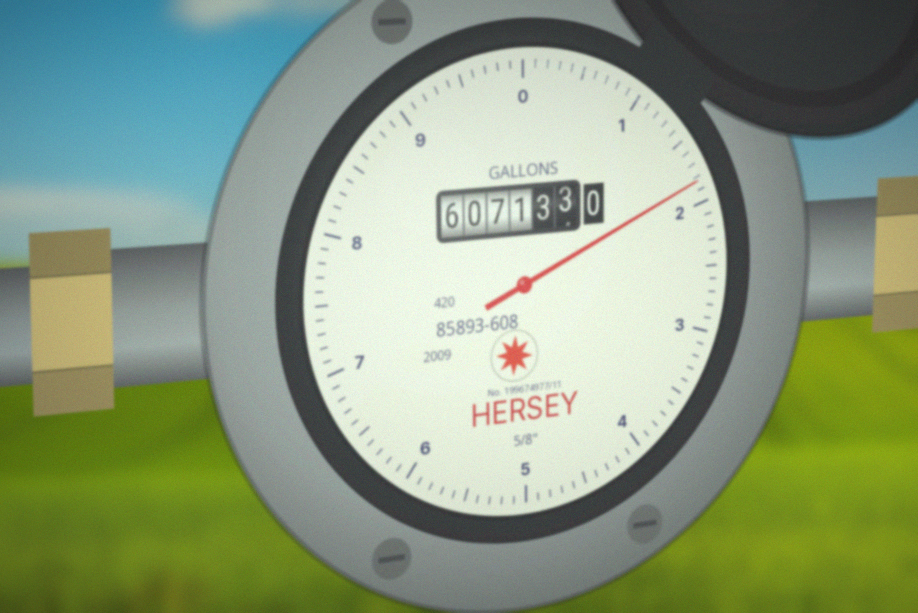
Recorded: 6071331.8; gal
